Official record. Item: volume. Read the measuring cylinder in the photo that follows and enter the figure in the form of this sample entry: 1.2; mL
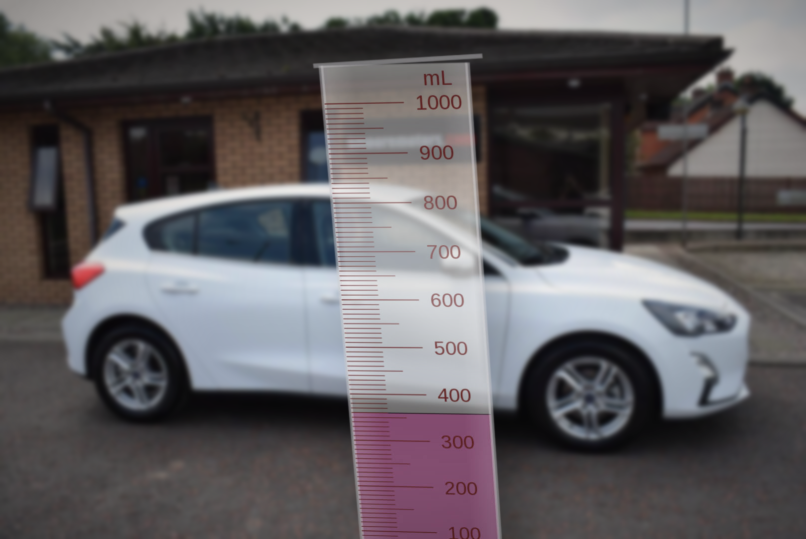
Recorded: 360; mL
